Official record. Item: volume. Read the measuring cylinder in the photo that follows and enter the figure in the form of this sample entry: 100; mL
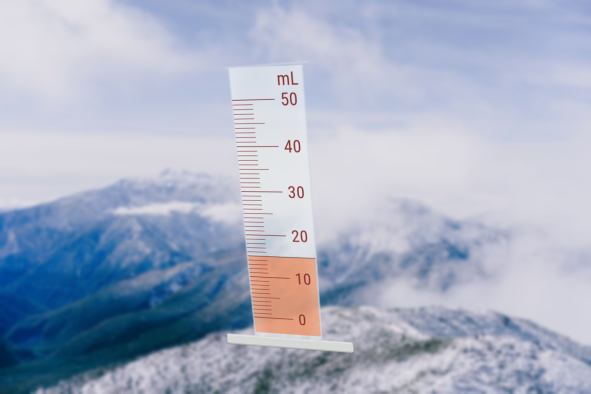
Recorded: 15; mL
